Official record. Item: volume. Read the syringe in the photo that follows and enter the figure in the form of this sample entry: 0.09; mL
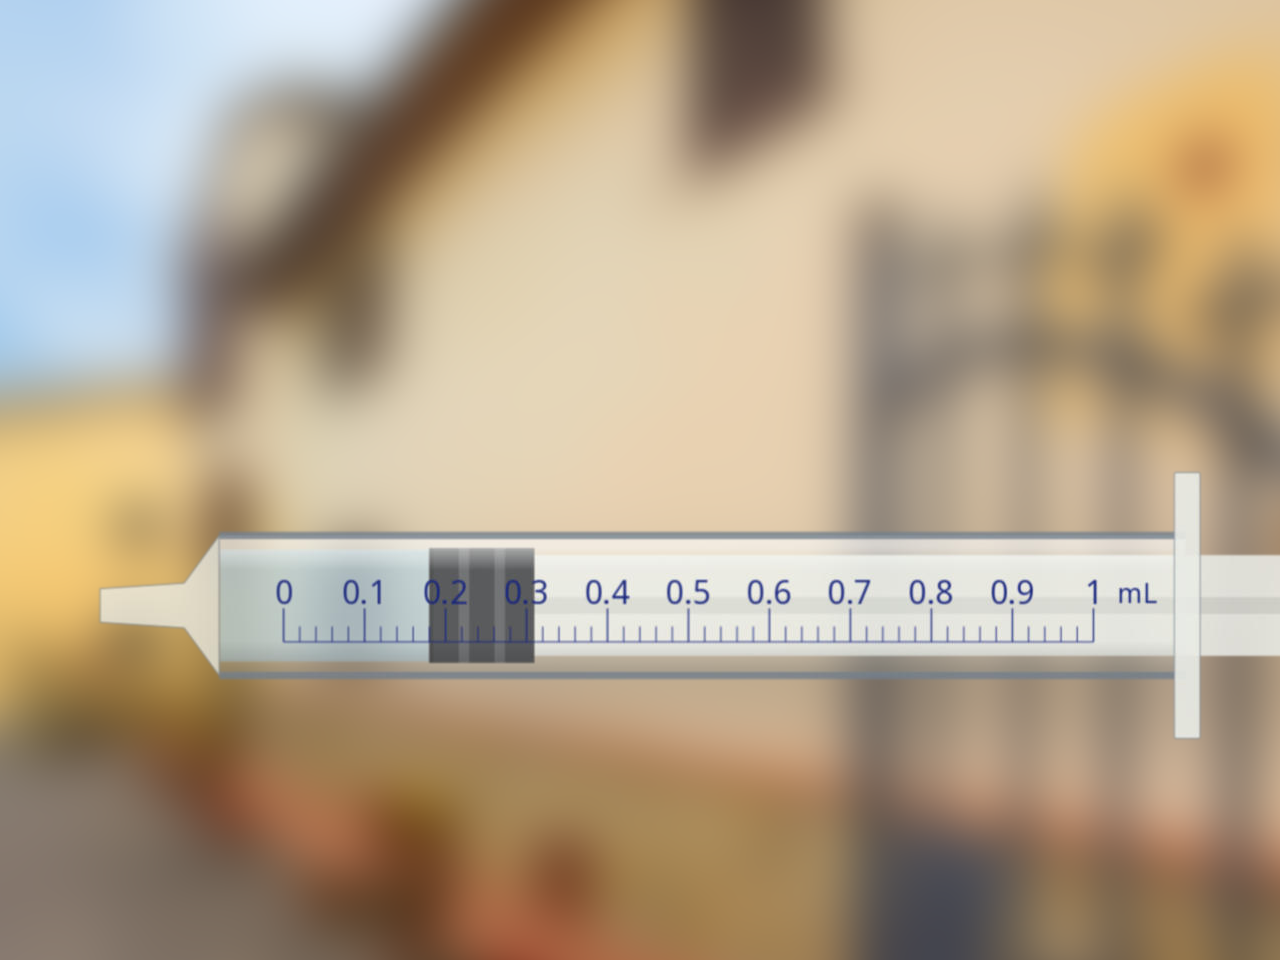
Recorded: 0.18; mL
